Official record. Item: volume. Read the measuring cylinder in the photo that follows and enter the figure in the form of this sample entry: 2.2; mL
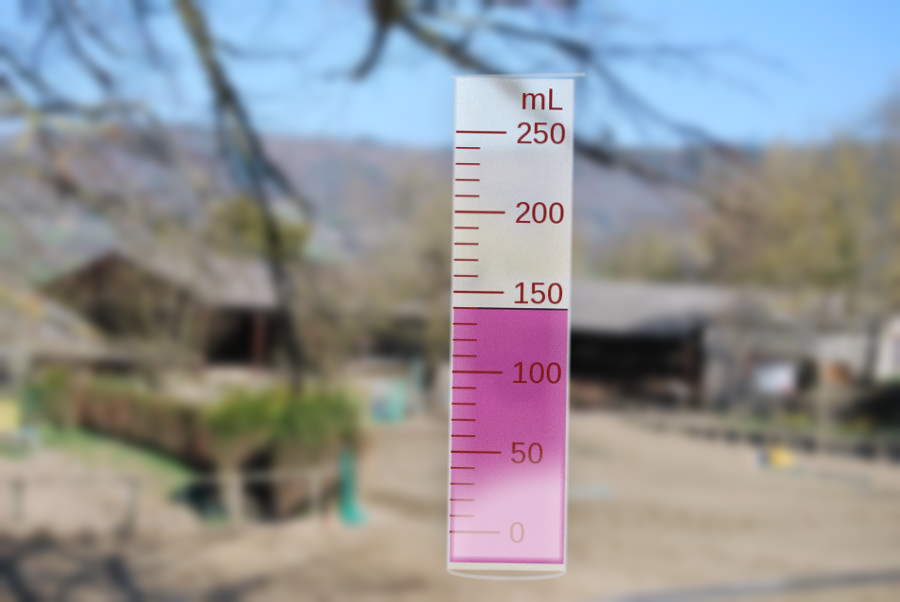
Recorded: 140; mL
